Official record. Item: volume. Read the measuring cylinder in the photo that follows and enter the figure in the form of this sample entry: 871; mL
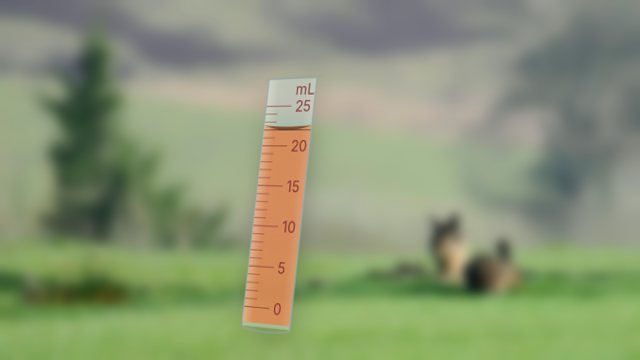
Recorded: 22; mL
